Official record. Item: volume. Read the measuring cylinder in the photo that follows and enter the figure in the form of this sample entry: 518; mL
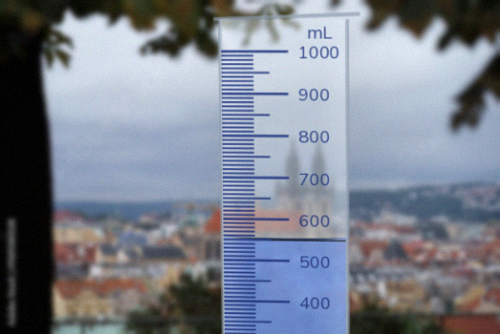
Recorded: 550; mL
